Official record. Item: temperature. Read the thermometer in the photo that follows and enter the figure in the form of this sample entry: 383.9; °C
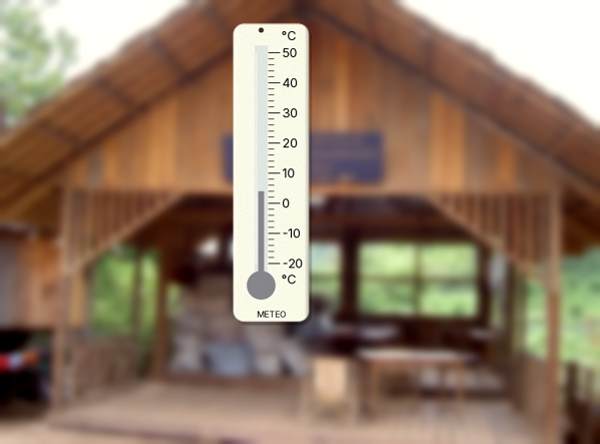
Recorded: 4; °C
